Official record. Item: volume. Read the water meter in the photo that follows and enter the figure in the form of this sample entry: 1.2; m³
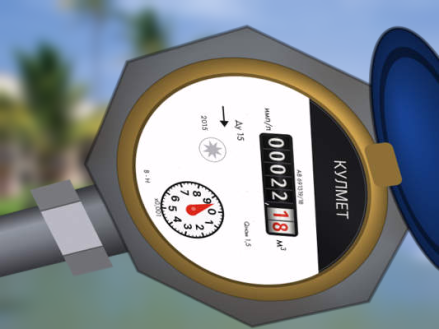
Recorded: 22.179; m³
